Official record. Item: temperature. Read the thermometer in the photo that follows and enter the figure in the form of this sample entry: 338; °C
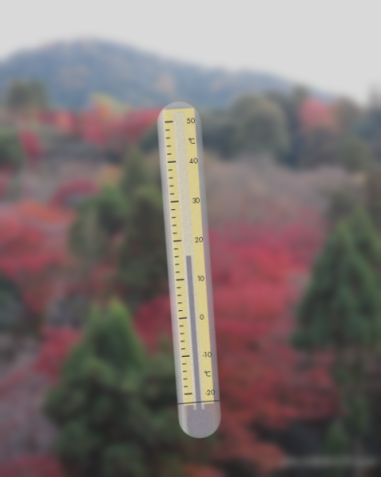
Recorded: 16; °C
